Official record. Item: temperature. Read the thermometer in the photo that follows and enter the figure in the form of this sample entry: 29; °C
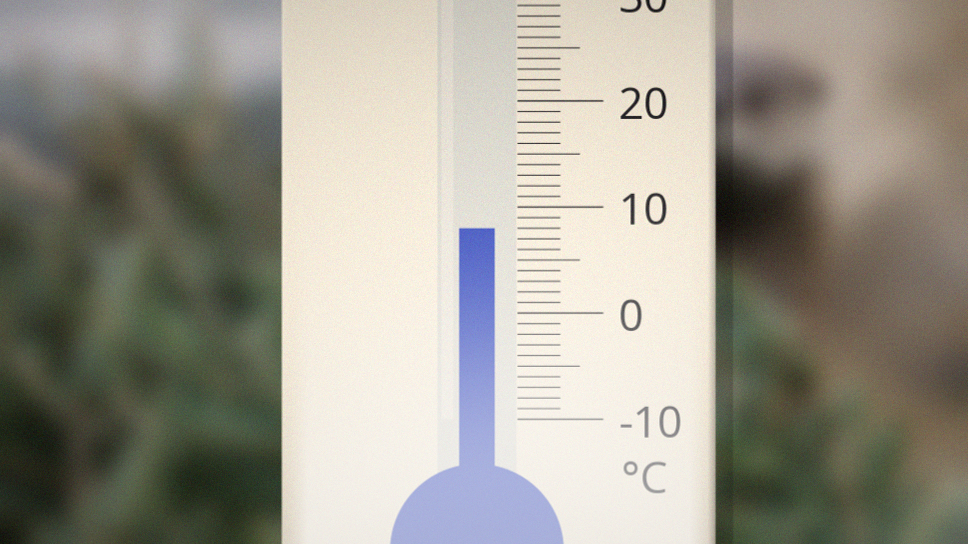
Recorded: 8; °C
